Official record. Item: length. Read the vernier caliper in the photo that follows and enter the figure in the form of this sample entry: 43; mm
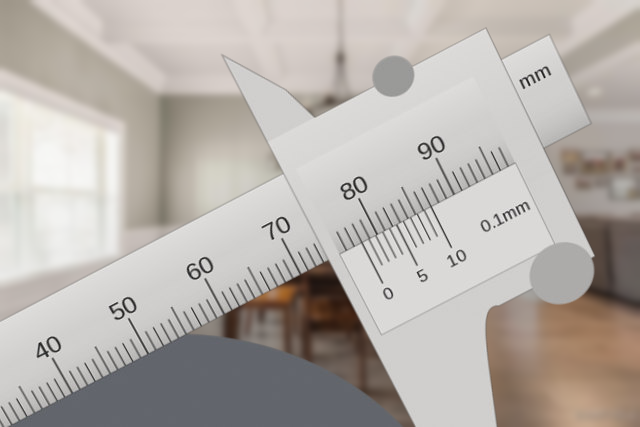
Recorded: 78.0; mm
